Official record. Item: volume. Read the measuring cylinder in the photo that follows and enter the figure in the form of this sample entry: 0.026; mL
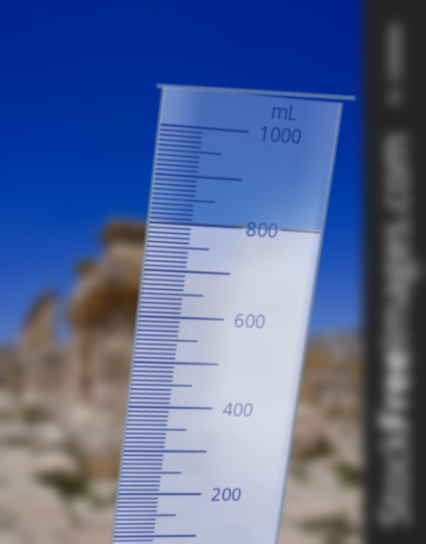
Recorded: 800; mL
